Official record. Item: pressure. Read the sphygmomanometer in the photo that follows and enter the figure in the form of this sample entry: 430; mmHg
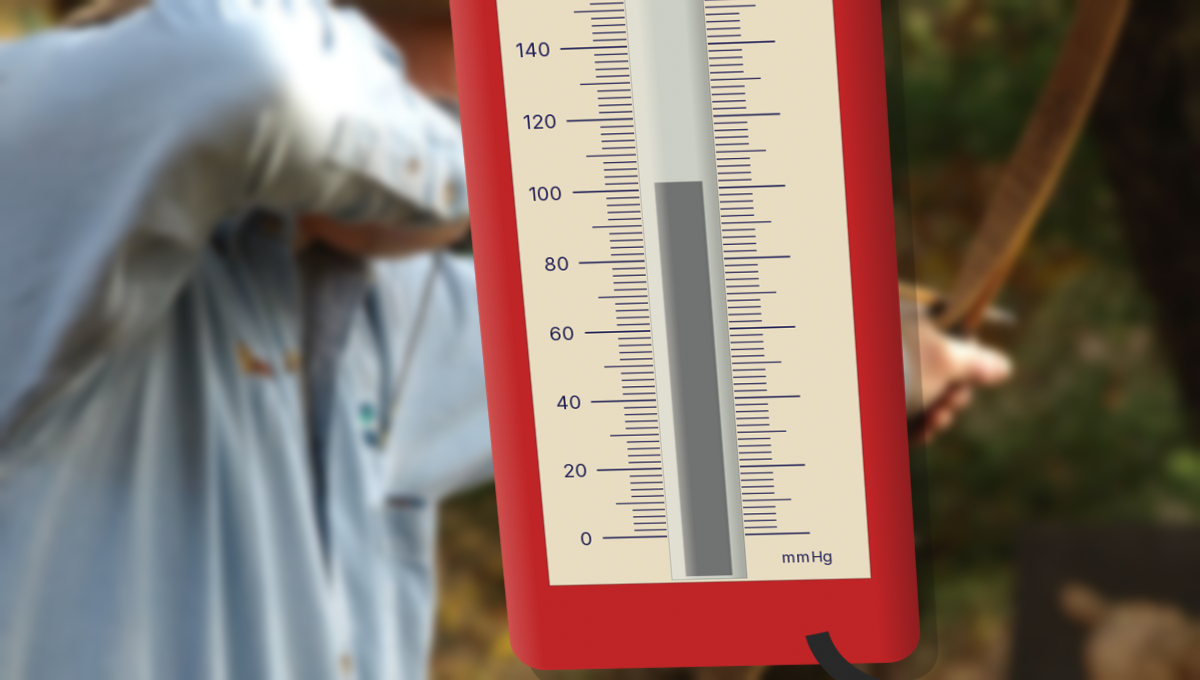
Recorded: 102; mmHg
